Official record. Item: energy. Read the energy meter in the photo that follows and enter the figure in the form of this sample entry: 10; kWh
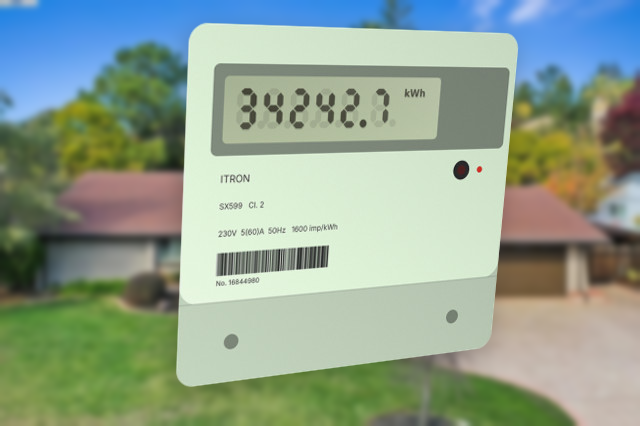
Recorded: 34242.7; kWh
